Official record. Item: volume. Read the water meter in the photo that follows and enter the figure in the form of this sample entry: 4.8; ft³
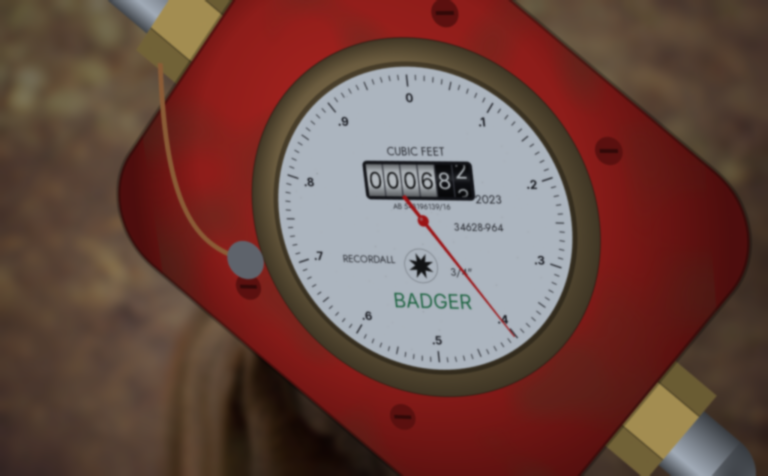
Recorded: 682.40; ft³
